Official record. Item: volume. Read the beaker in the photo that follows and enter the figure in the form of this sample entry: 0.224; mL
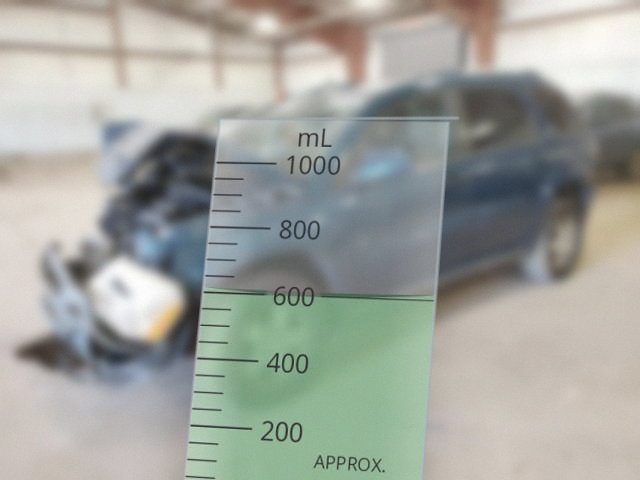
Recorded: 600; mL
